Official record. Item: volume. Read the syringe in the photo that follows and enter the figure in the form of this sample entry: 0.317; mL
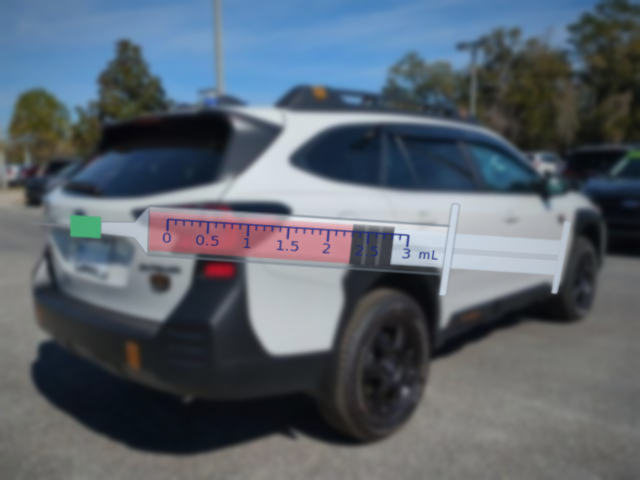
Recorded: 2.3; mL
